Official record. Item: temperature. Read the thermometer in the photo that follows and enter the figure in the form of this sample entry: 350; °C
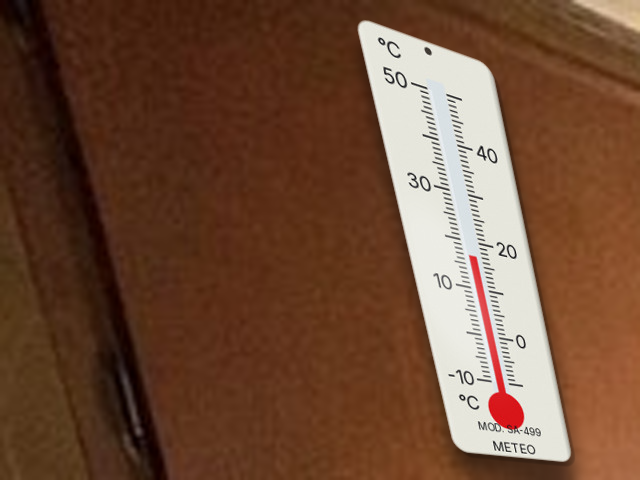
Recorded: 17; °C
